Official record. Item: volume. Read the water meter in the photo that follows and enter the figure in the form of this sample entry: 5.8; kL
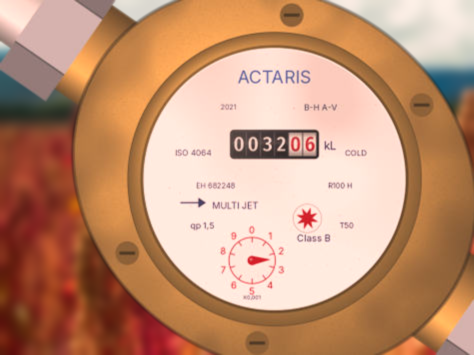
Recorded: 32.062; kL
